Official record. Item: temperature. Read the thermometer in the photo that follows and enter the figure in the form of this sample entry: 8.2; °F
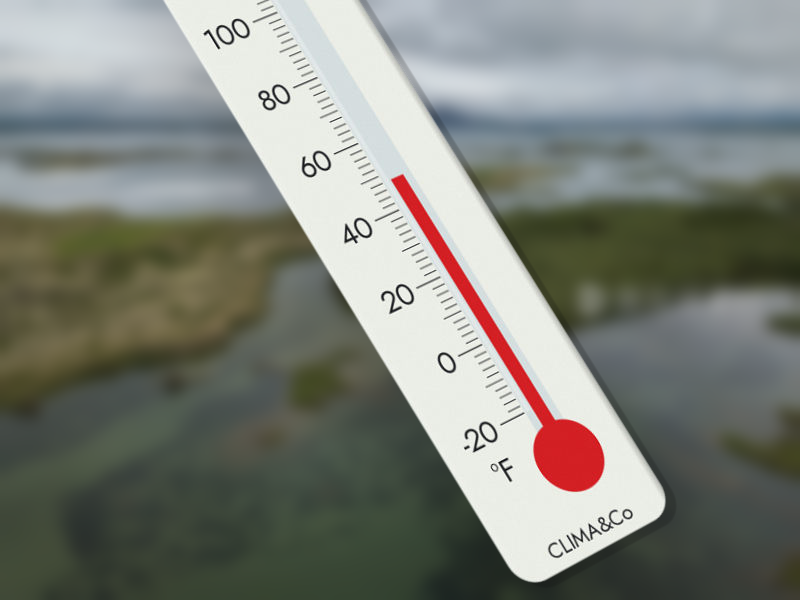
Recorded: 48; °F
